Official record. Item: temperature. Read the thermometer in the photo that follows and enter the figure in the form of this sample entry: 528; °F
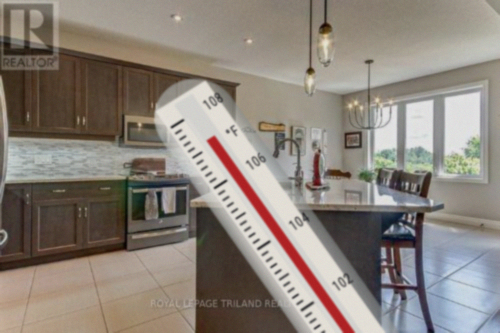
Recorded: 107.2; °F
